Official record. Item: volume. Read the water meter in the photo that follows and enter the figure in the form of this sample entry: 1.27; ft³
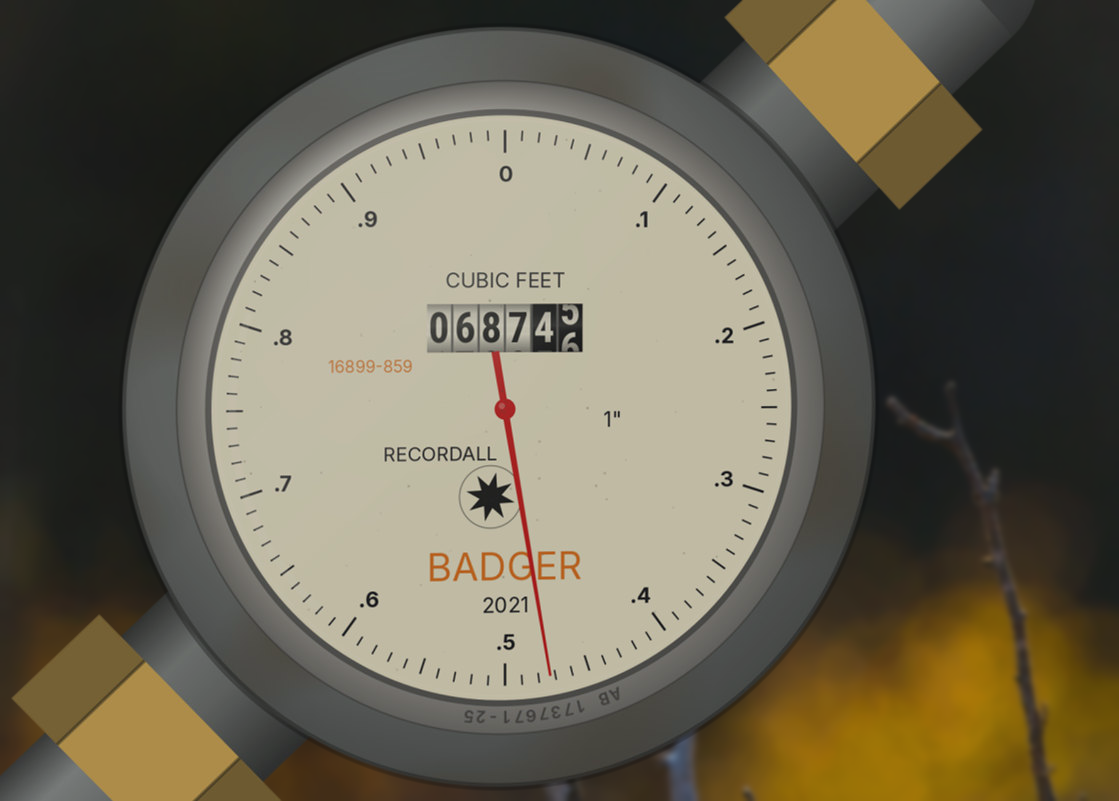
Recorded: 68745.47; ft³
